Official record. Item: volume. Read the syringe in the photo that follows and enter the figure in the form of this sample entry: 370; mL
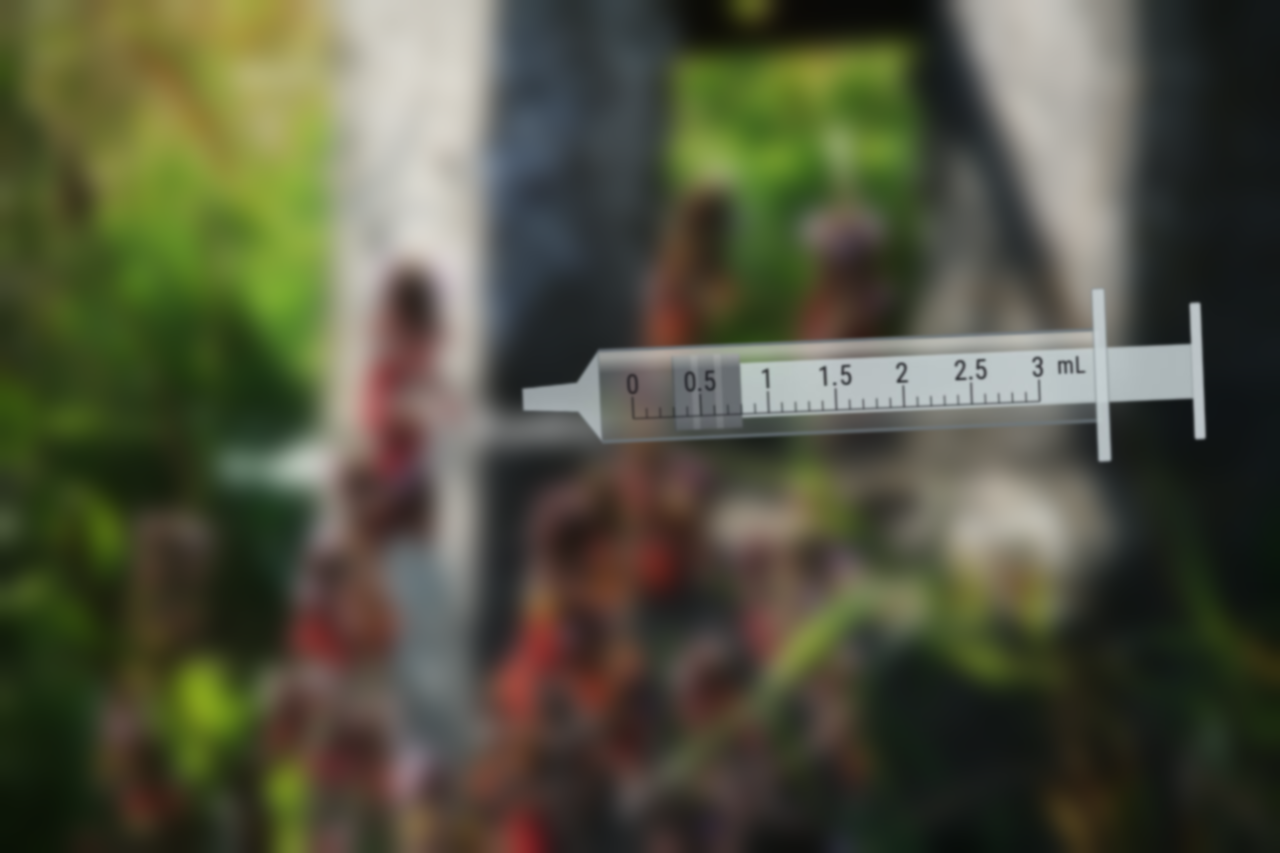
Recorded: 0.3; mL
